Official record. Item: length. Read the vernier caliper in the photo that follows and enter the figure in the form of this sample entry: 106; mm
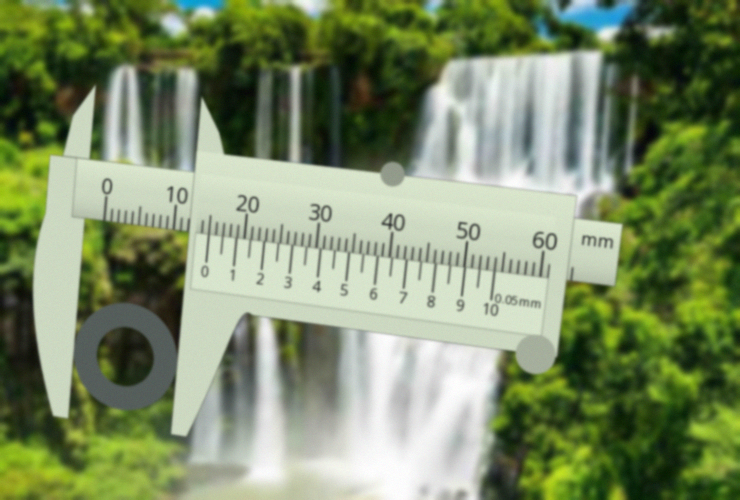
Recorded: 15.0; mm
